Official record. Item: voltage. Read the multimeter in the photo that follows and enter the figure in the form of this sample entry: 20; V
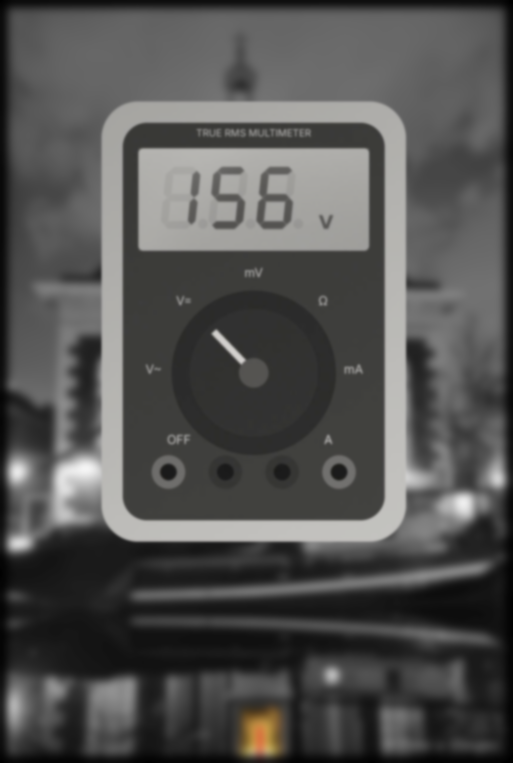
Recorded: 156; V
